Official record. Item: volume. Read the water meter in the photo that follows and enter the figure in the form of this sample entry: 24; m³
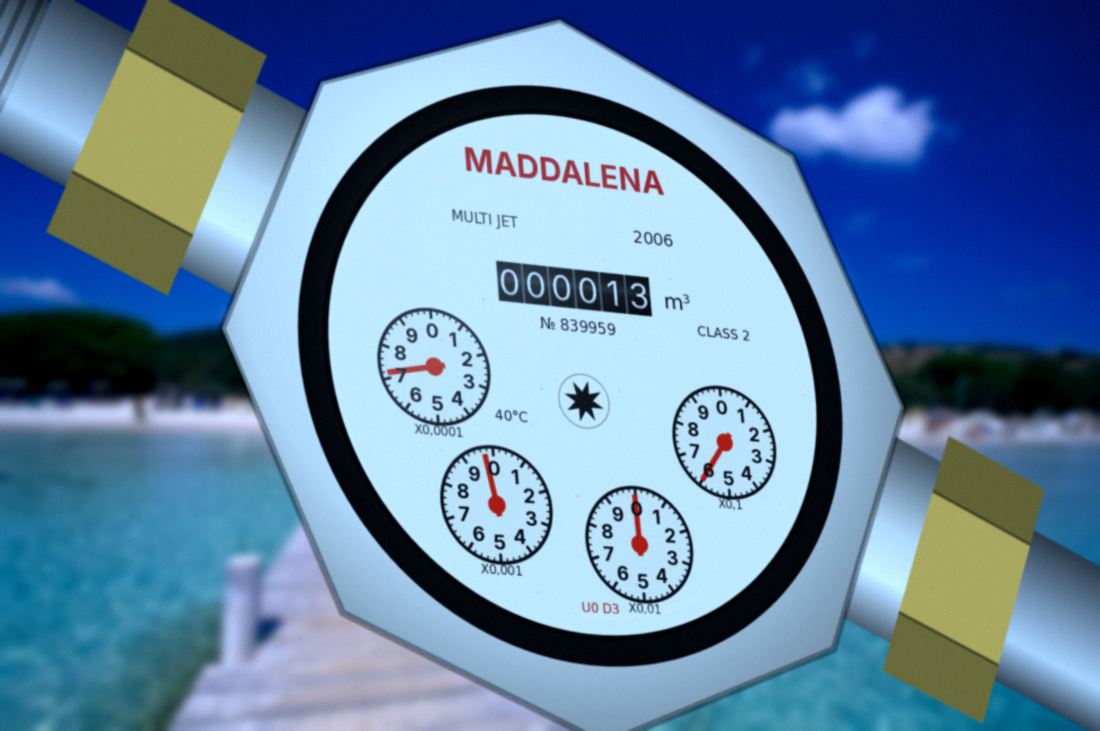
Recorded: 13.5997; m³
